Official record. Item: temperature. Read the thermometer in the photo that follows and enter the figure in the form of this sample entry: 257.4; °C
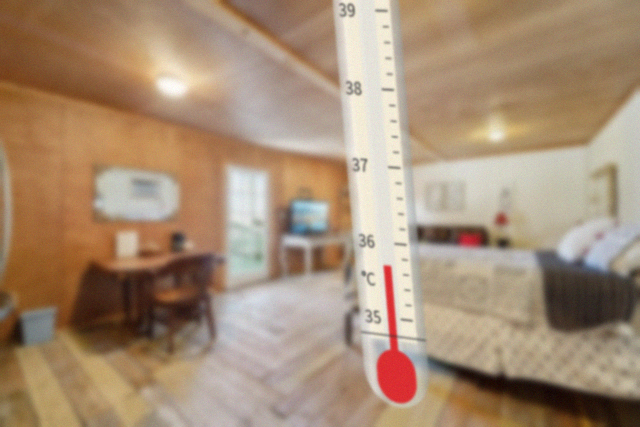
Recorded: 35.7; °C
